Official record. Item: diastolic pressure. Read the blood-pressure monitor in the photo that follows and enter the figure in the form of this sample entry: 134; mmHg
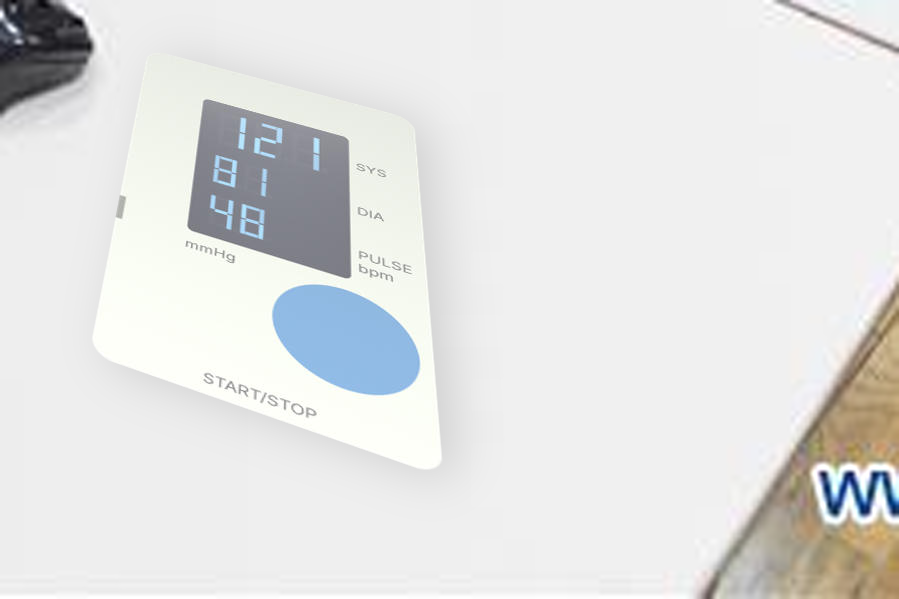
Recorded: 81; mmHg
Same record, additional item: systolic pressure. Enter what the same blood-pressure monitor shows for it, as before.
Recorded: 121; mmHg
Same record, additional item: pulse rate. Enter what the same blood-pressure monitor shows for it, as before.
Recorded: 48; bpm
